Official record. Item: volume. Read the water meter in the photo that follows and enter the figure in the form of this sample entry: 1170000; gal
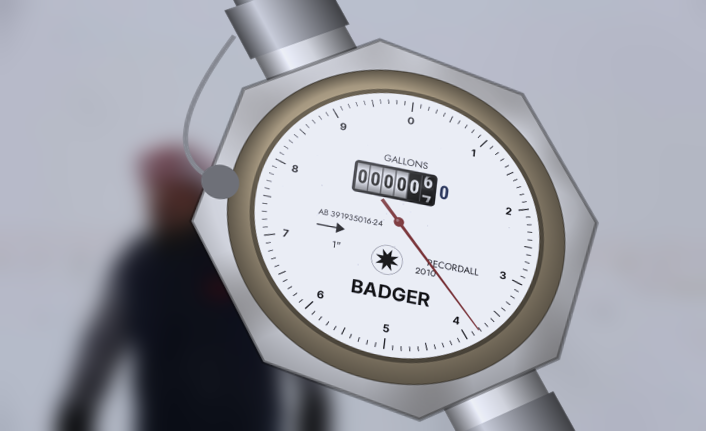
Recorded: 63.8; gal
